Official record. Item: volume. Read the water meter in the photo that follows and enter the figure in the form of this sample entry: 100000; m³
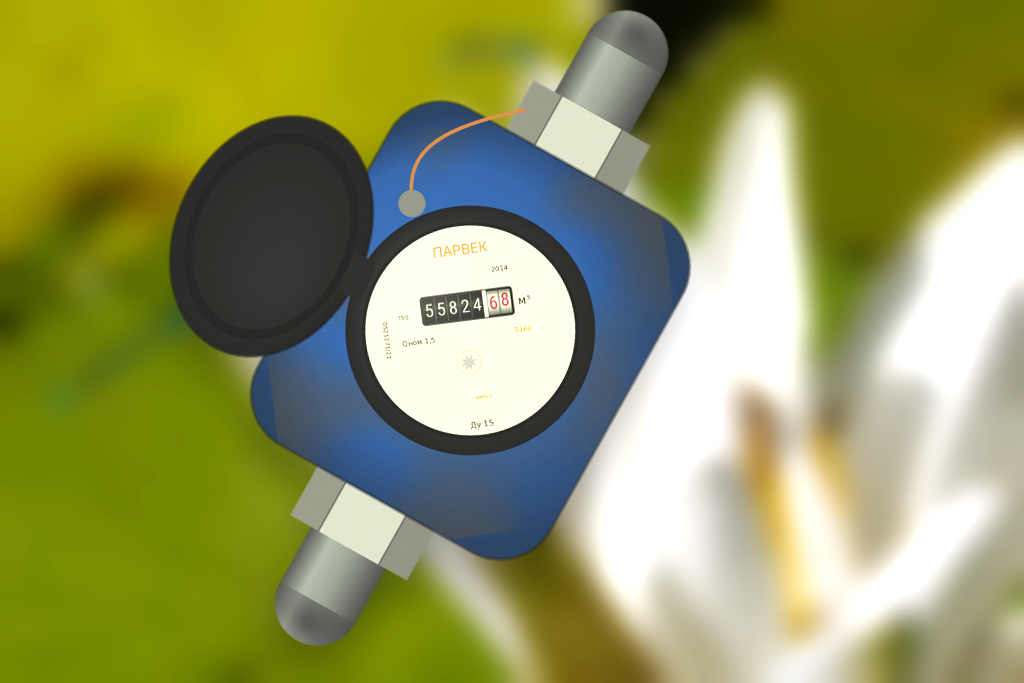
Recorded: 55824.68; m³
